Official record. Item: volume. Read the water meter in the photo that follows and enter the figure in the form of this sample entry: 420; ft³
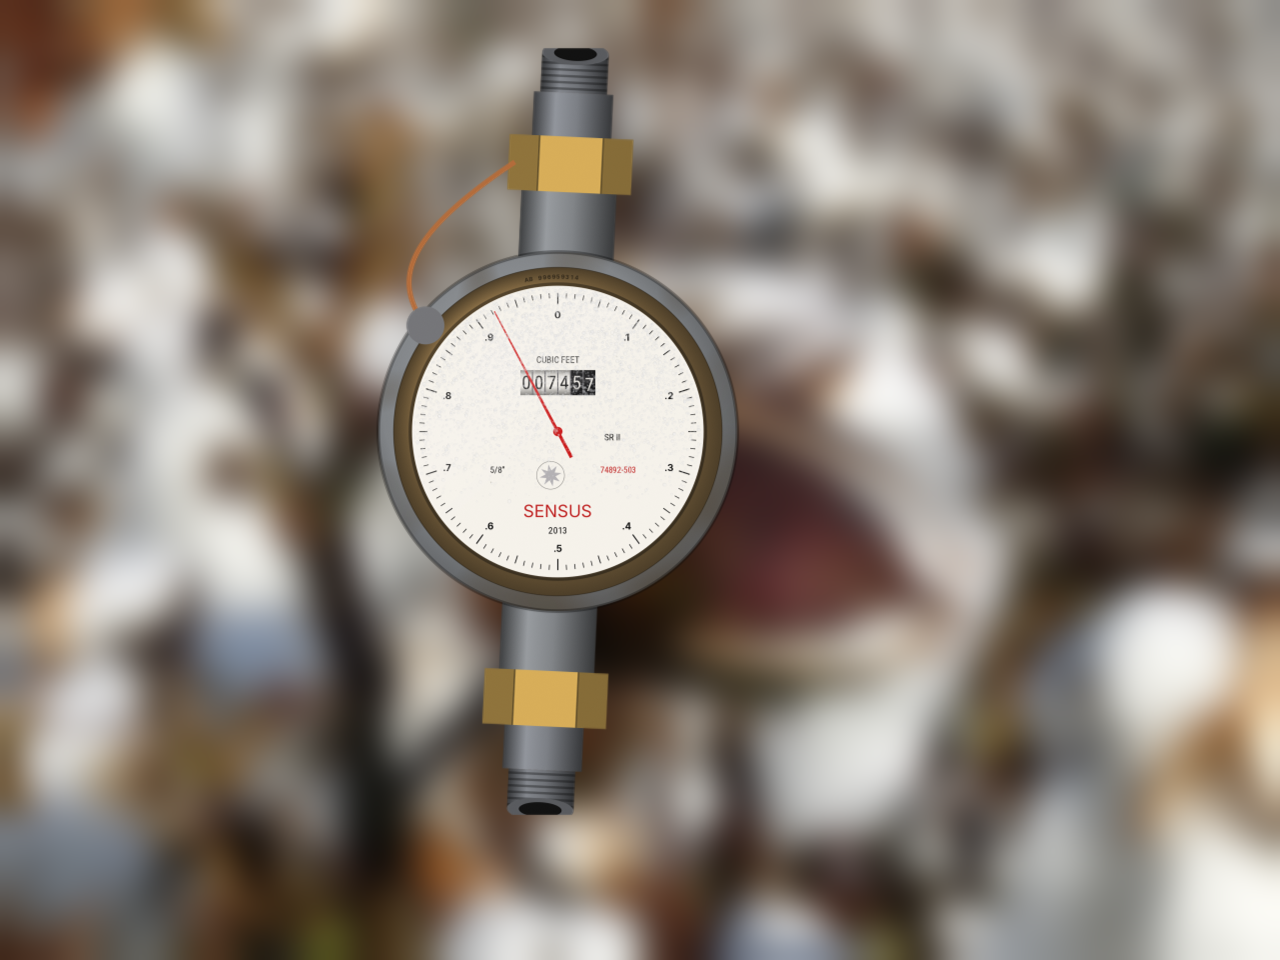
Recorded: 7456.92; ft³
